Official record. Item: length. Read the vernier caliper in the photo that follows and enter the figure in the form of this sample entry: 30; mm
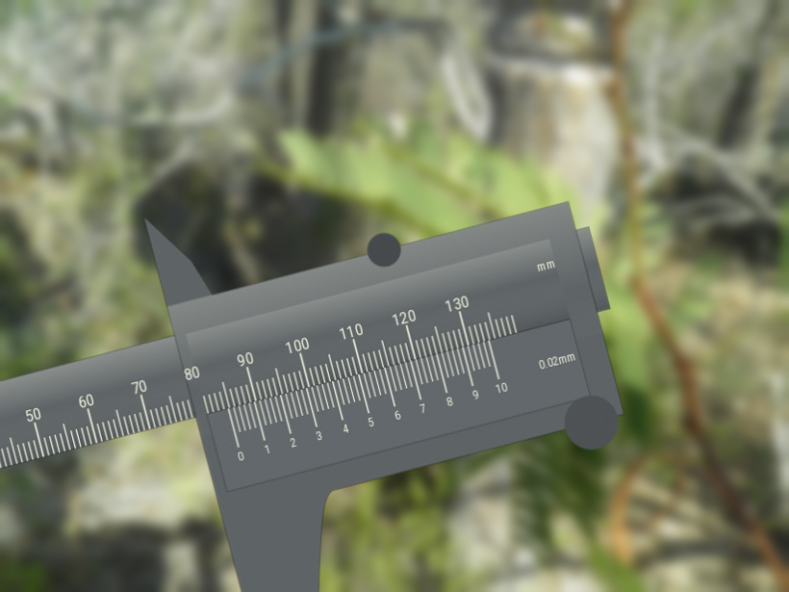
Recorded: 84.8; mm
